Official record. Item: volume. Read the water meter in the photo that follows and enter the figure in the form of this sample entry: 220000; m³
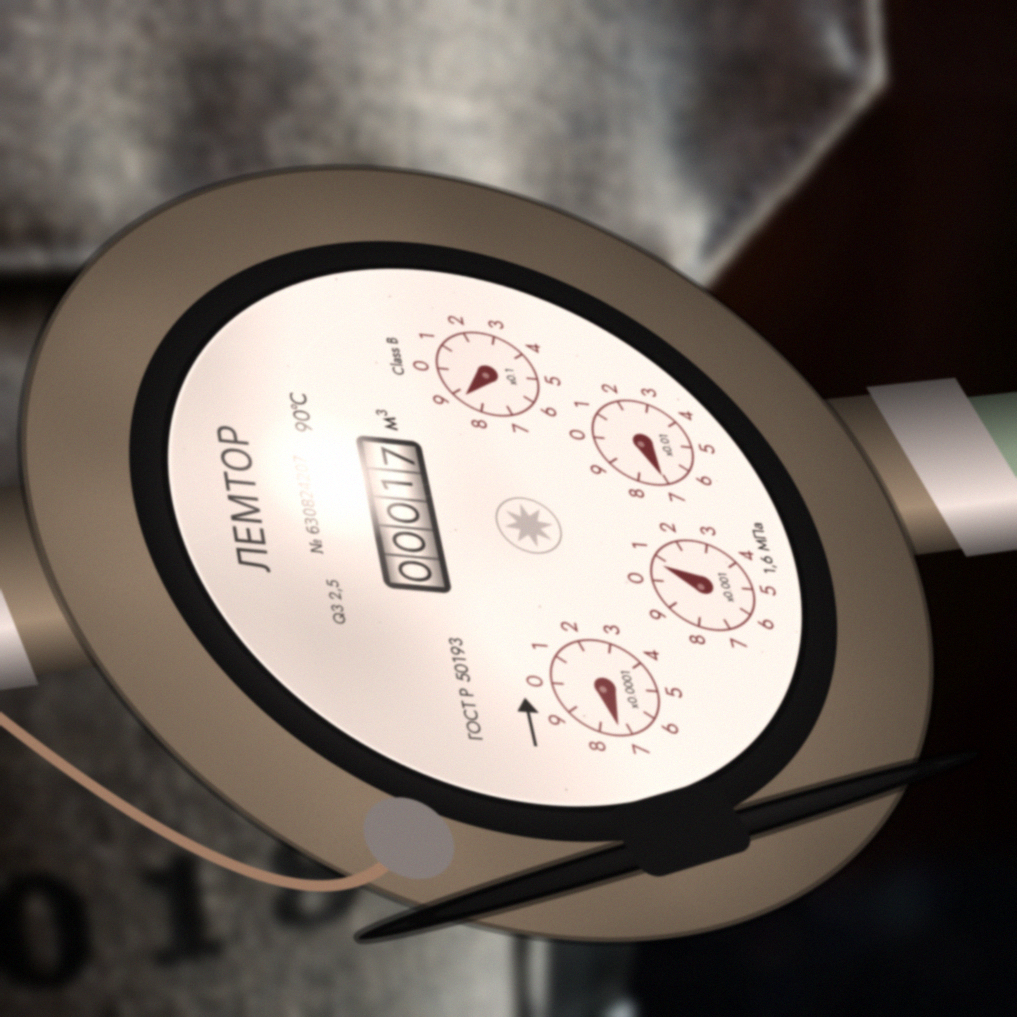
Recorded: 16.8707; m³
